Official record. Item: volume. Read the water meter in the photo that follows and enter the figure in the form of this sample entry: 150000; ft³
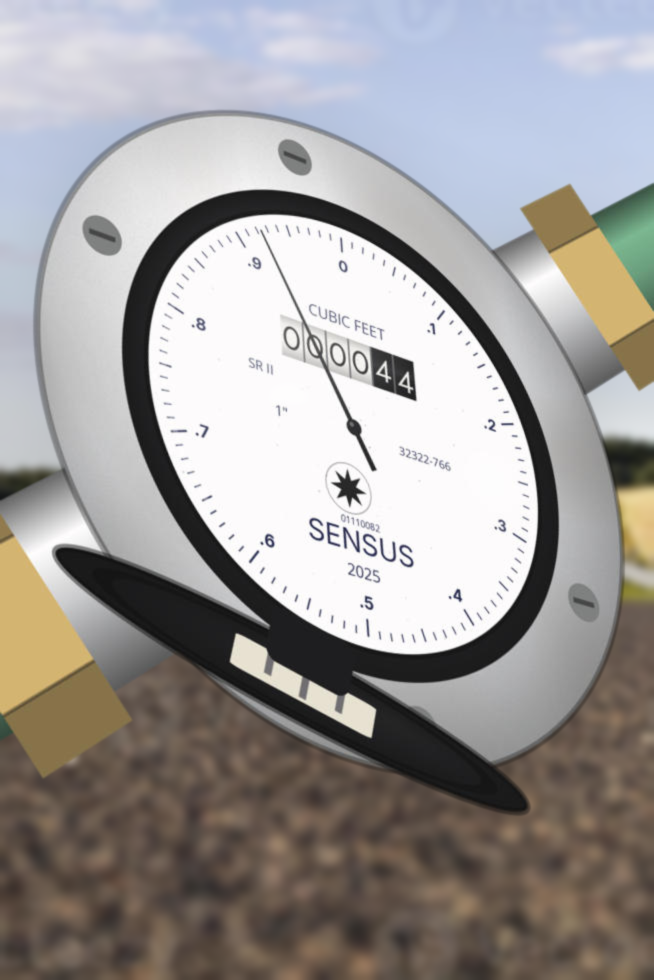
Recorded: 43.92; ft³
